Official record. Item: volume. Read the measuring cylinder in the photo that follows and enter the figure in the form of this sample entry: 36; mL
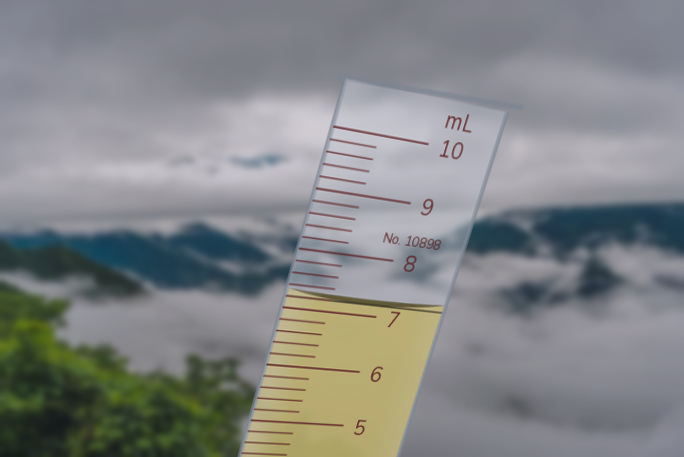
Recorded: 7.2; mL
